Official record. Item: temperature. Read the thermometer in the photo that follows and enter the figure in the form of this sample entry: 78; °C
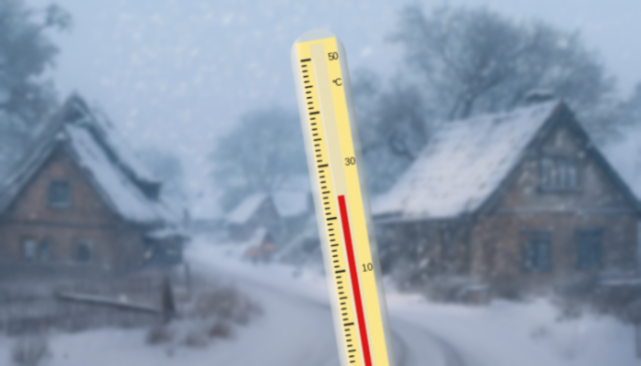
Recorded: 24; °C
